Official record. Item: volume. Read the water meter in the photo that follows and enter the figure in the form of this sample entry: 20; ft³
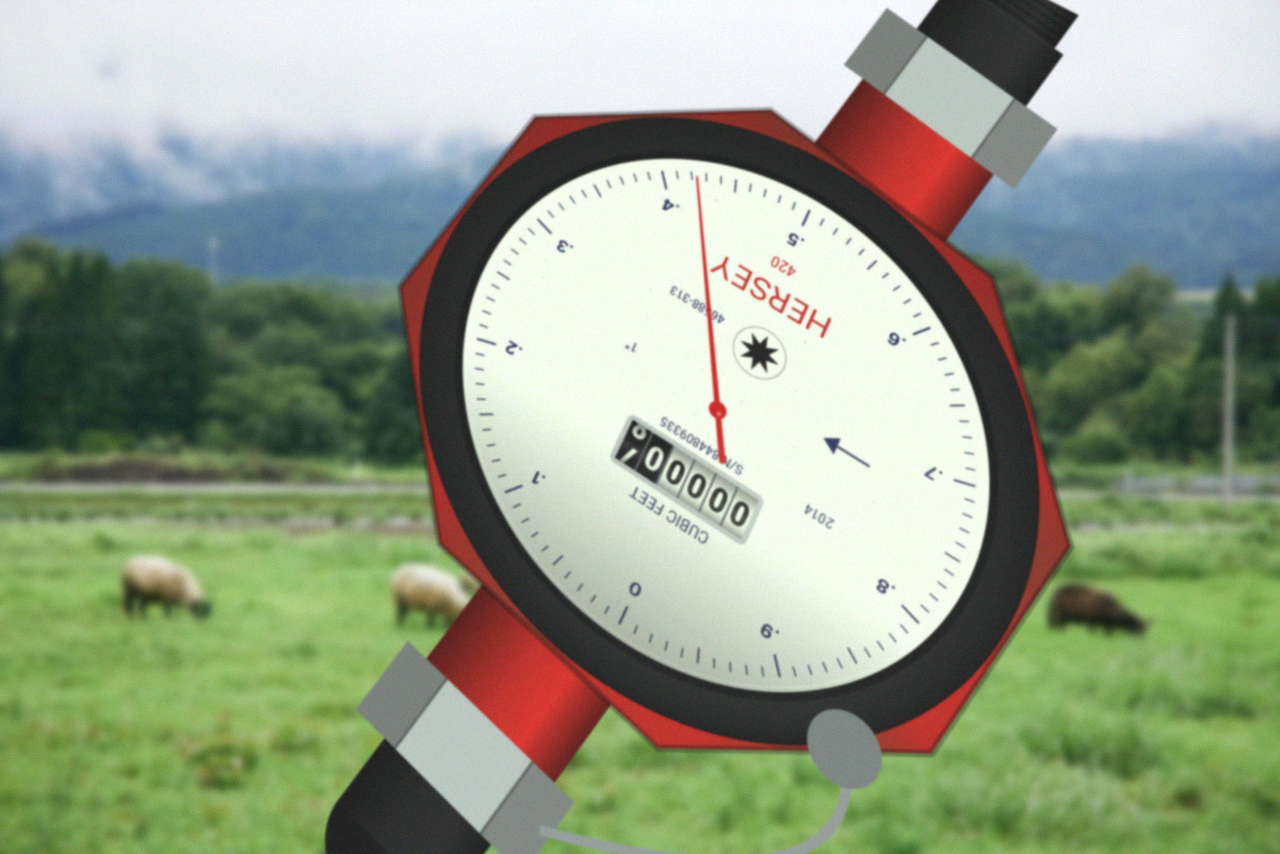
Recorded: 7.42; ft³
